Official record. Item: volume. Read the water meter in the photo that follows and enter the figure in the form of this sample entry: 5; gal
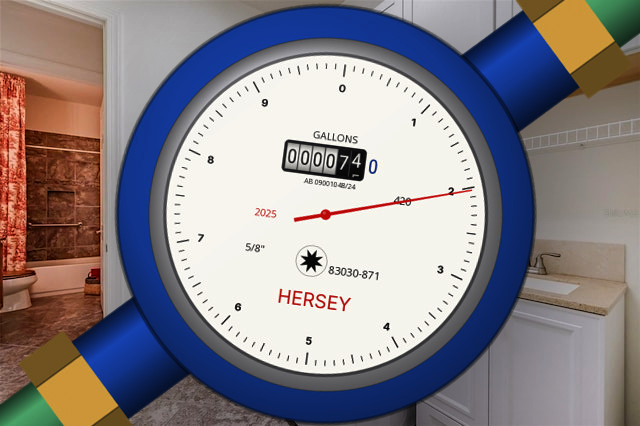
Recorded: 742.0; gal
